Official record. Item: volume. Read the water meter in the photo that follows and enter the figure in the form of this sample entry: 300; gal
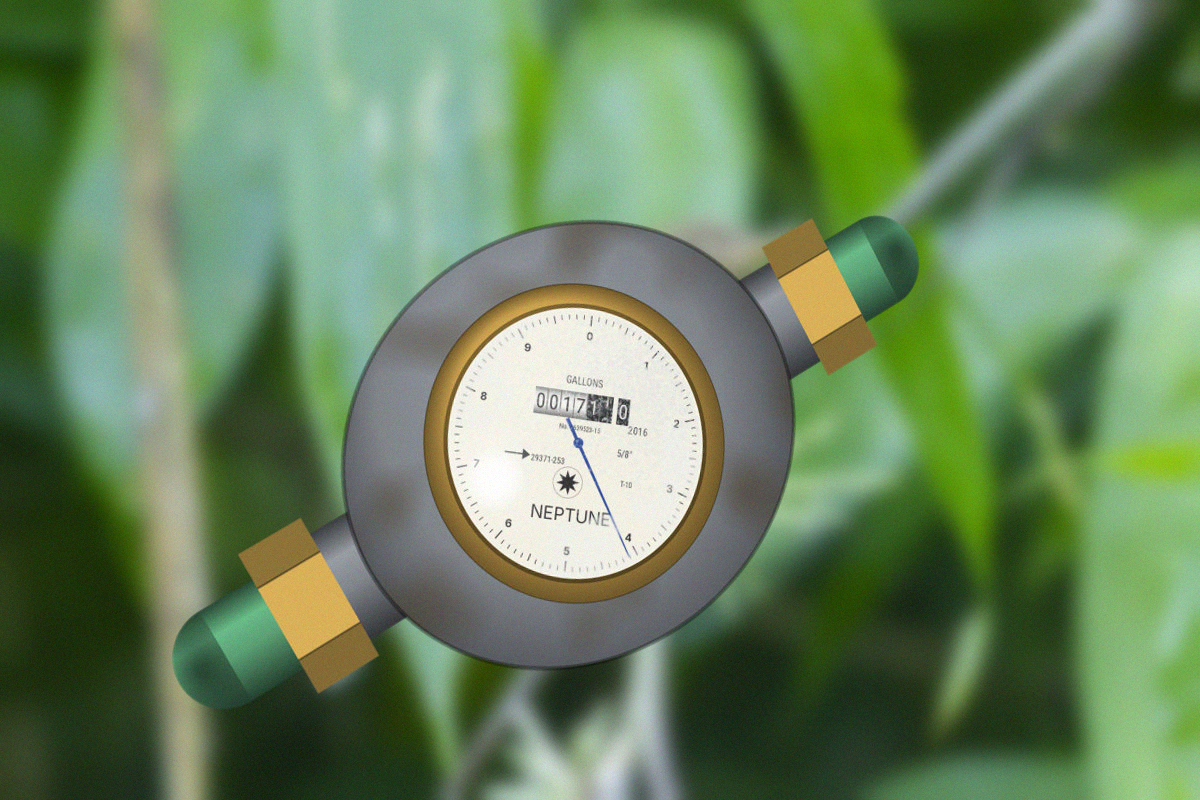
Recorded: 17114.1; gal
